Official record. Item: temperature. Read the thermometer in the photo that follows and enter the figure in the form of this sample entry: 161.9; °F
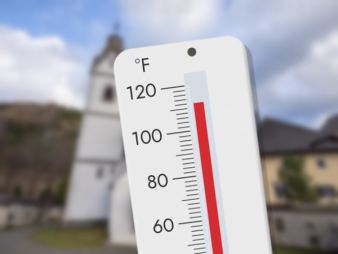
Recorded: 112; °F
